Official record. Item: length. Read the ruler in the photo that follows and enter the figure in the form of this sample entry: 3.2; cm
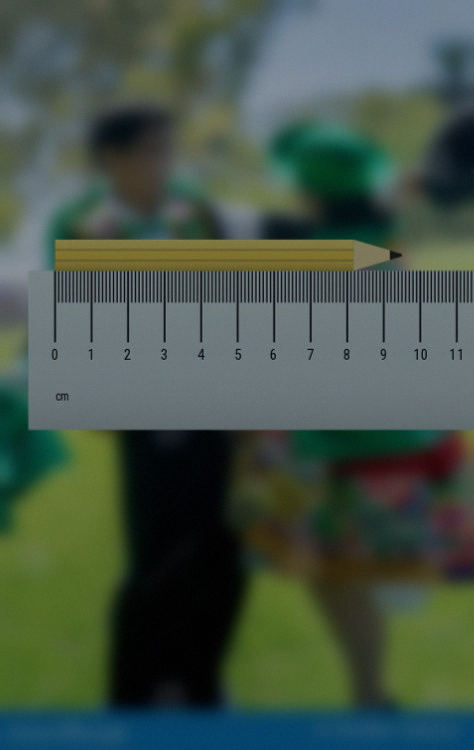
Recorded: 9.5; cm
